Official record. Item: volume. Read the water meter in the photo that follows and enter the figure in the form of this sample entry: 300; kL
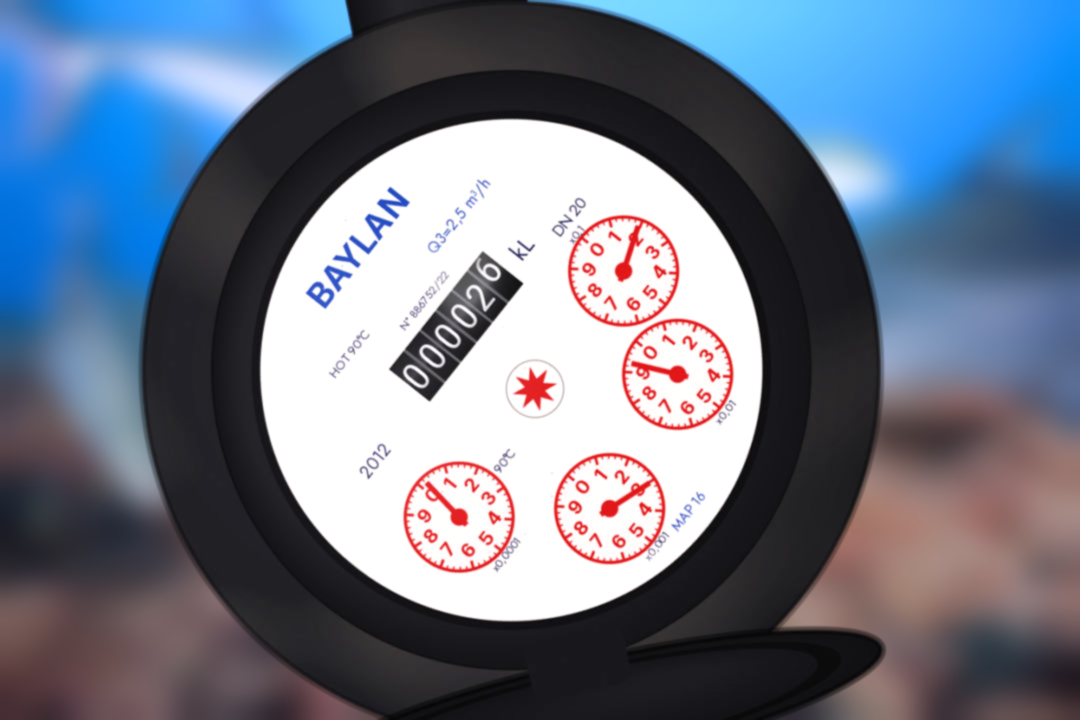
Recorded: 26.1930; kL
